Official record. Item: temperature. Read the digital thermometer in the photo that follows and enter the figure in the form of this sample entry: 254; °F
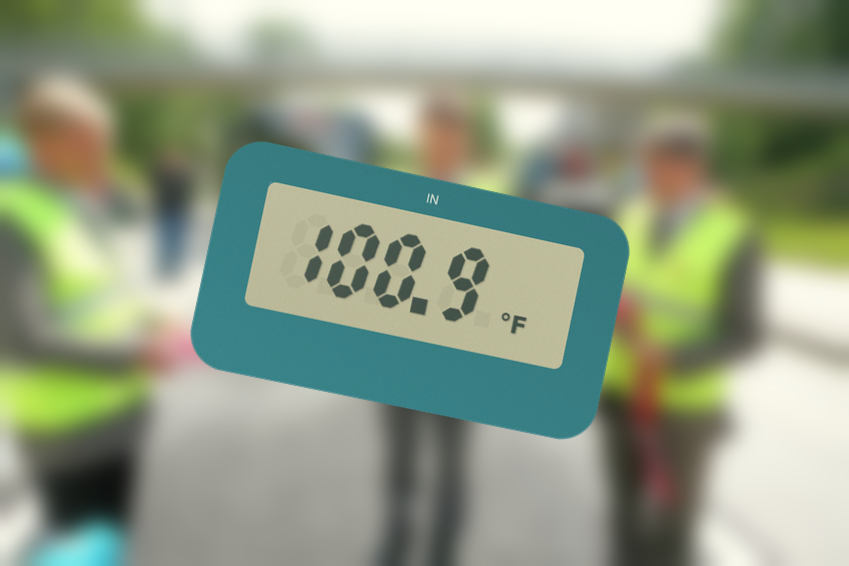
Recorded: 100.9; °F
